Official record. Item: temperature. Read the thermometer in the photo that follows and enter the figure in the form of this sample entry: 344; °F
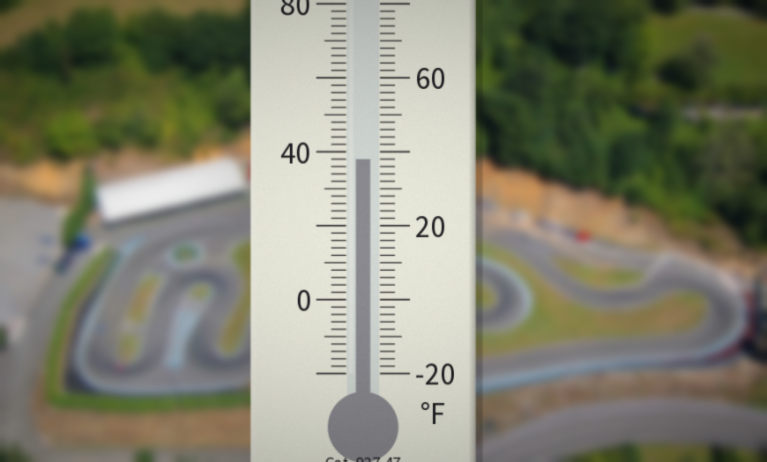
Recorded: 38; °F
